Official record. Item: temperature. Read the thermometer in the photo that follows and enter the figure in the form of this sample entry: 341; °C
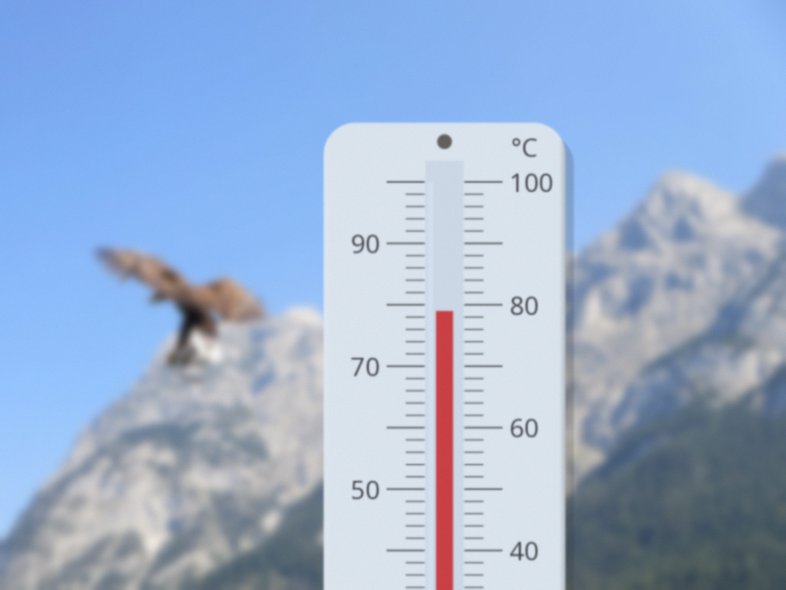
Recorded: 79; °C
